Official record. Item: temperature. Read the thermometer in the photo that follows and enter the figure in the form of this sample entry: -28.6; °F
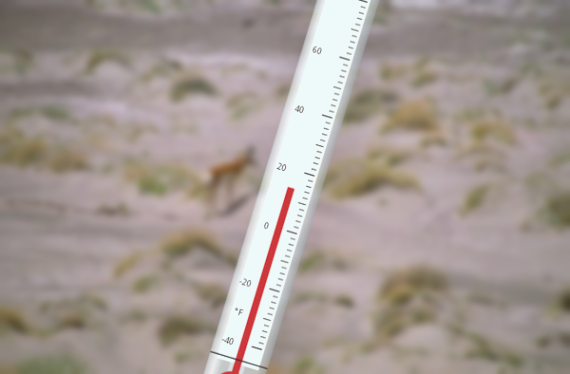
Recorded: 14; °F
